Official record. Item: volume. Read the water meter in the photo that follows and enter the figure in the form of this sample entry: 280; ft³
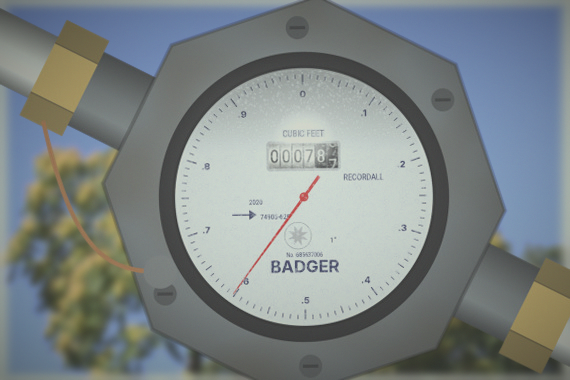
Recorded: 786.60; ft³
